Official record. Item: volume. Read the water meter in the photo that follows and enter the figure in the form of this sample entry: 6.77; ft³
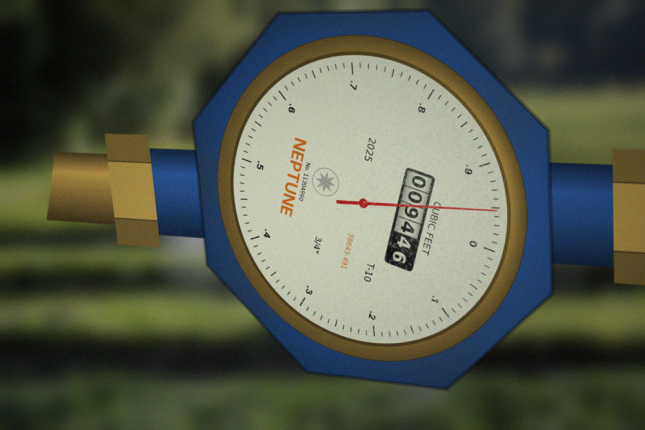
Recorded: 9445.95; ft³
